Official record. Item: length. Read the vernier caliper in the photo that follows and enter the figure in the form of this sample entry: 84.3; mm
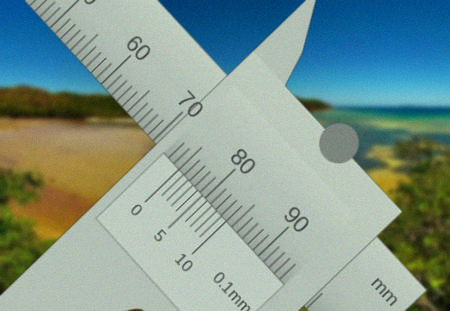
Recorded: 75.0; mm
